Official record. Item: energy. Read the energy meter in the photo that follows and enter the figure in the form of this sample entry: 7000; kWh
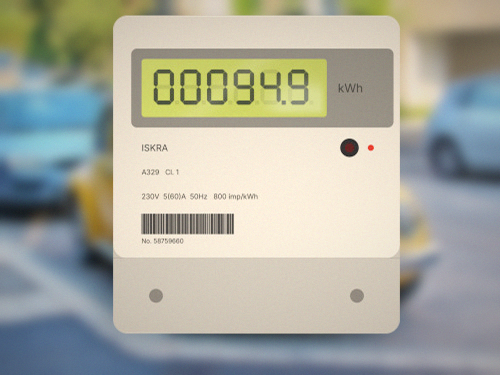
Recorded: 94.9; kWh
